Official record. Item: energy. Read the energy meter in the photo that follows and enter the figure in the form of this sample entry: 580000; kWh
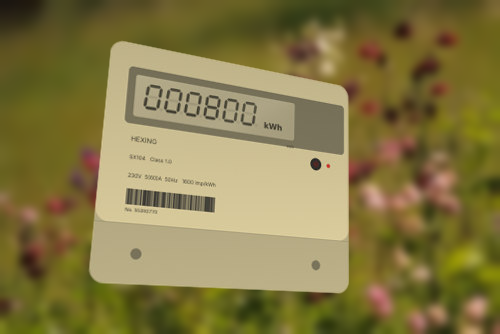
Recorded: 800; kWh
